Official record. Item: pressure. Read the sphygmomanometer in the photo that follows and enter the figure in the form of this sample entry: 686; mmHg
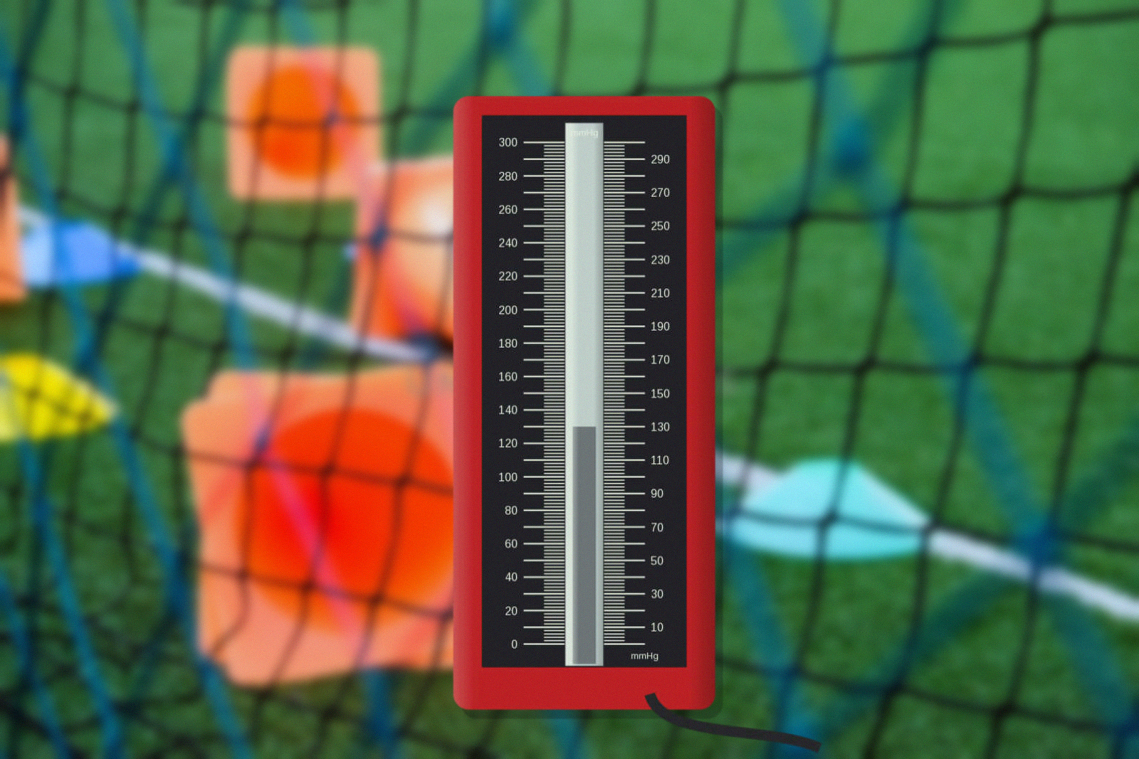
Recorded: 130; mmHg
